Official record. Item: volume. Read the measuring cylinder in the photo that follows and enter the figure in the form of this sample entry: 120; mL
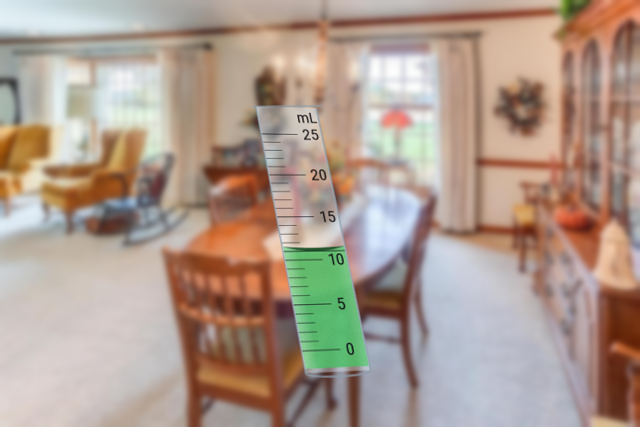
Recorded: 11; mL
